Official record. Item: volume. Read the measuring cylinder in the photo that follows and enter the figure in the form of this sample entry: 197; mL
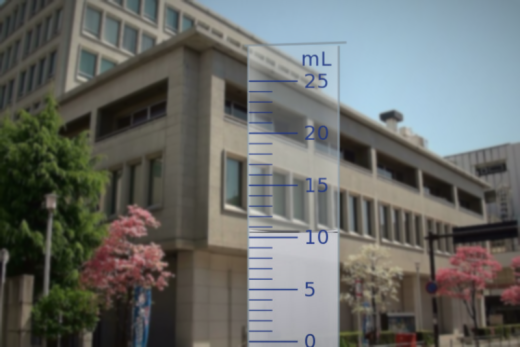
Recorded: 10.5; mL
